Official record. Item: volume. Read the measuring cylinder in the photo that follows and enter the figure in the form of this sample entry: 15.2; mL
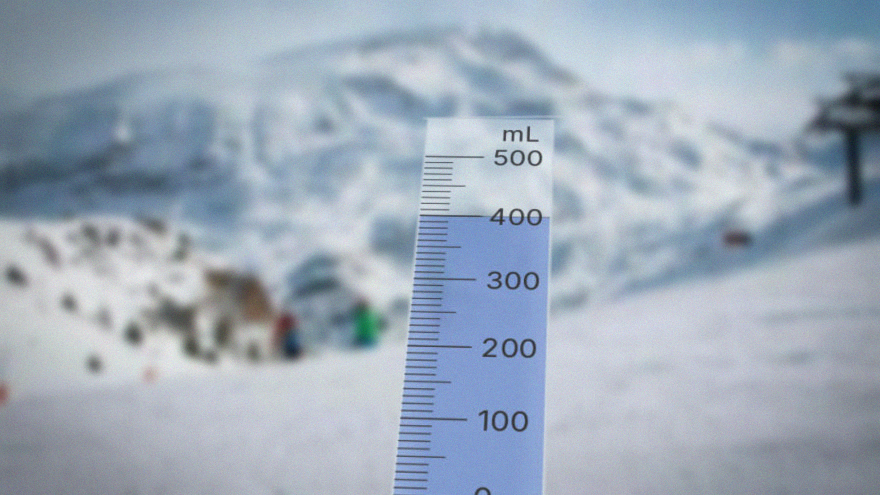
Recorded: 400; mL
